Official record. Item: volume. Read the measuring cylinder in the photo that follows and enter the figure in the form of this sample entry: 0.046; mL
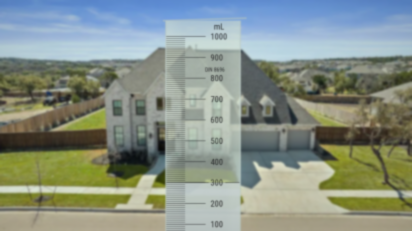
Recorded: 300; mL
